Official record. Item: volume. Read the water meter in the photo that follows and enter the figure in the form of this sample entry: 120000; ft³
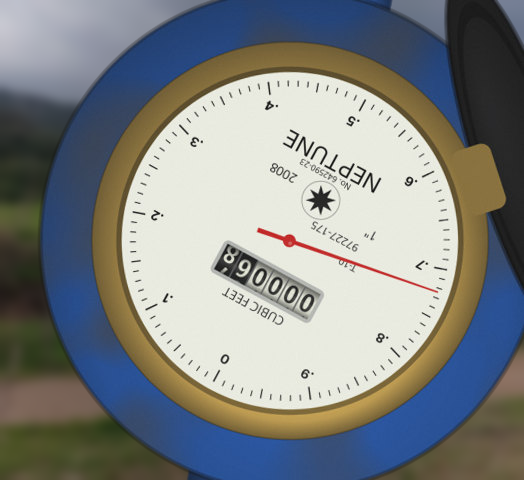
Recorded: 67.72; ft³
